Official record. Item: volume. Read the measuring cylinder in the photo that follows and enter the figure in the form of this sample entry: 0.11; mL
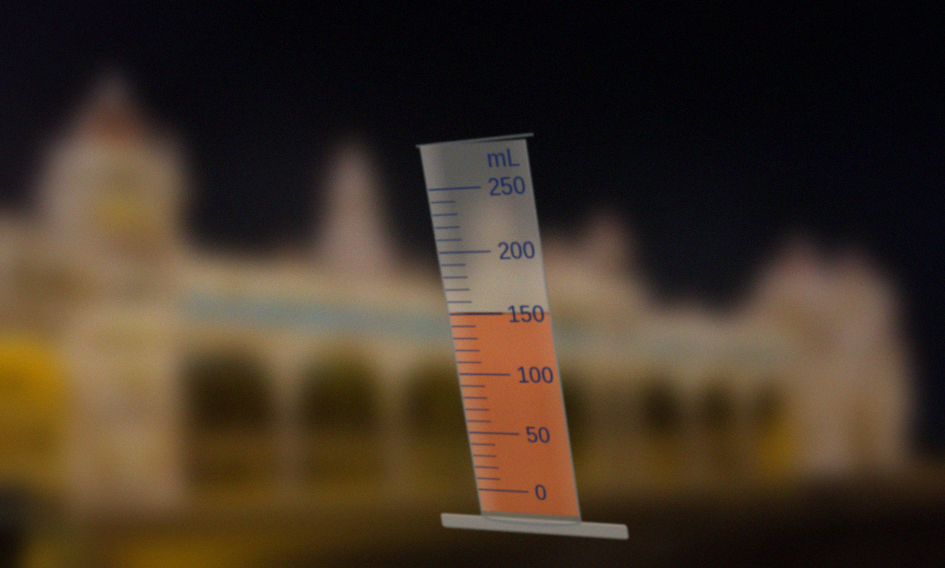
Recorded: 150; mL
